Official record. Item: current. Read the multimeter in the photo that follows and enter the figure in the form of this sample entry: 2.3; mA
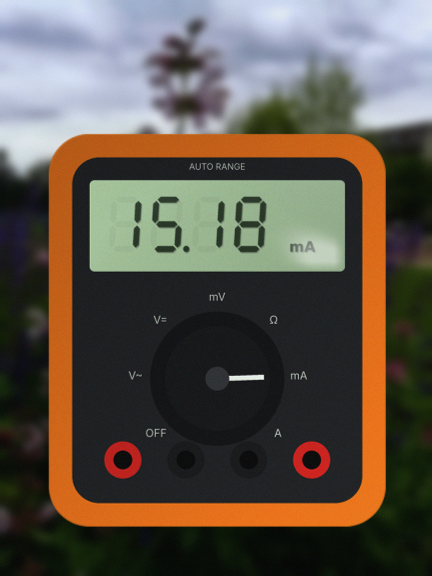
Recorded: 15.18; mA
